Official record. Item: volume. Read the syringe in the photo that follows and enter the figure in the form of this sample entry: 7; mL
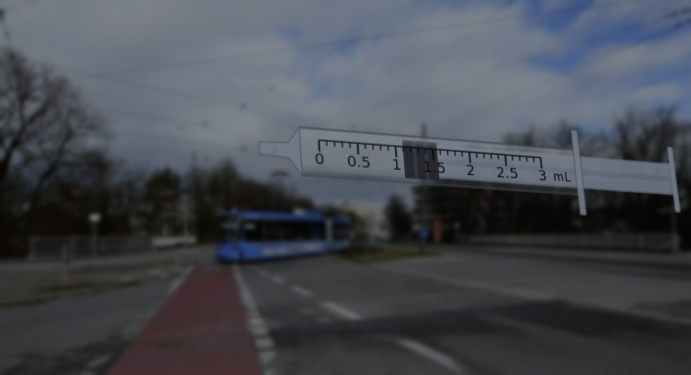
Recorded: 1.1; mL
